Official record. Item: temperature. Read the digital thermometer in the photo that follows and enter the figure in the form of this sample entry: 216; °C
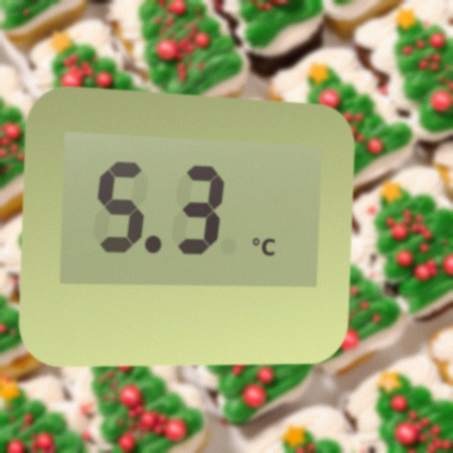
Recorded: 5.3; °C
